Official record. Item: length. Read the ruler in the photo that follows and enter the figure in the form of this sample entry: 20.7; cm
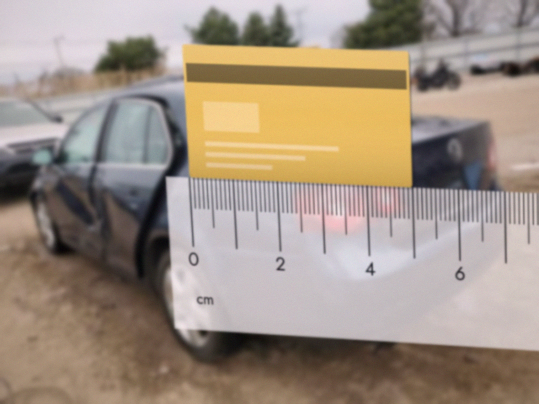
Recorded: 5; cm
